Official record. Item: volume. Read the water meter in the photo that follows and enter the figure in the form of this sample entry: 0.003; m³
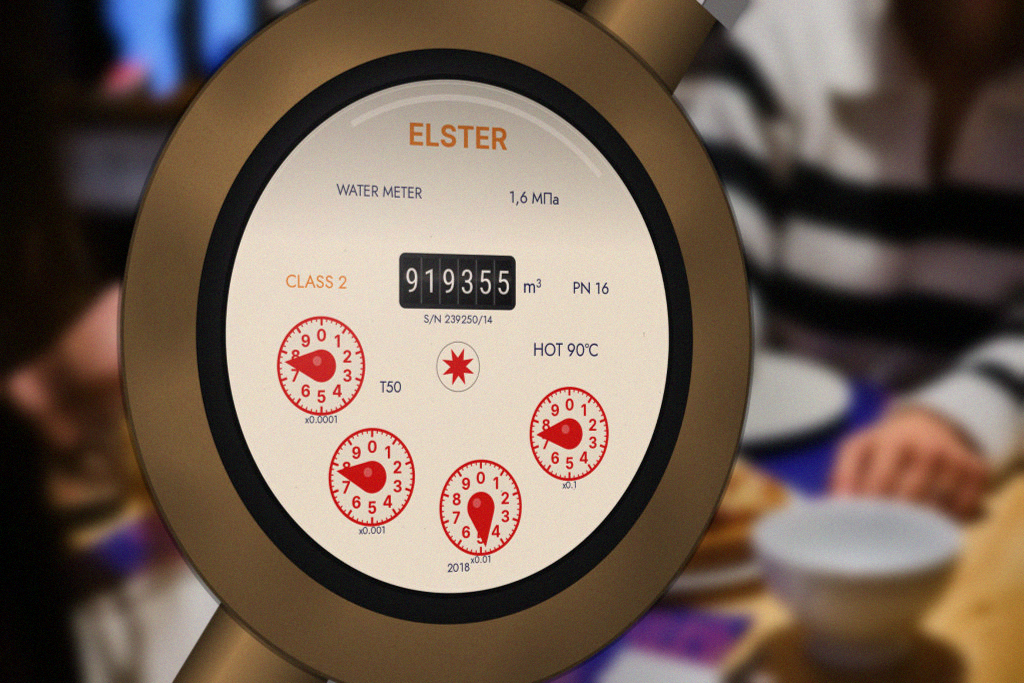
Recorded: 919355.7477; m³
